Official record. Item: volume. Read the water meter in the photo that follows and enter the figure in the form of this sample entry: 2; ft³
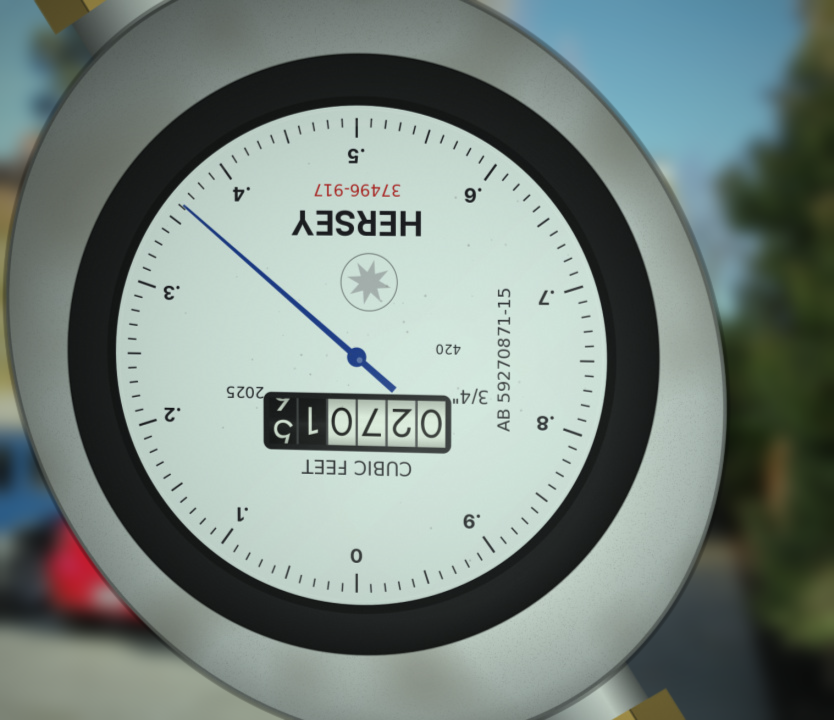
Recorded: 27015.36; ft³
